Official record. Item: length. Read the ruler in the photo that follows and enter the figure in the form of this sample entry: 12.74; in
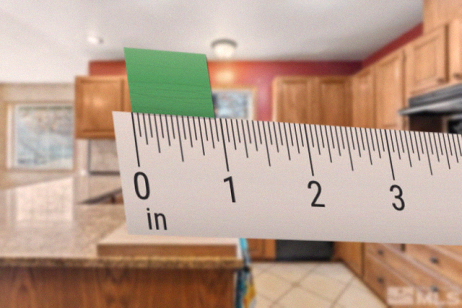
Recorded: 0.9375; in
